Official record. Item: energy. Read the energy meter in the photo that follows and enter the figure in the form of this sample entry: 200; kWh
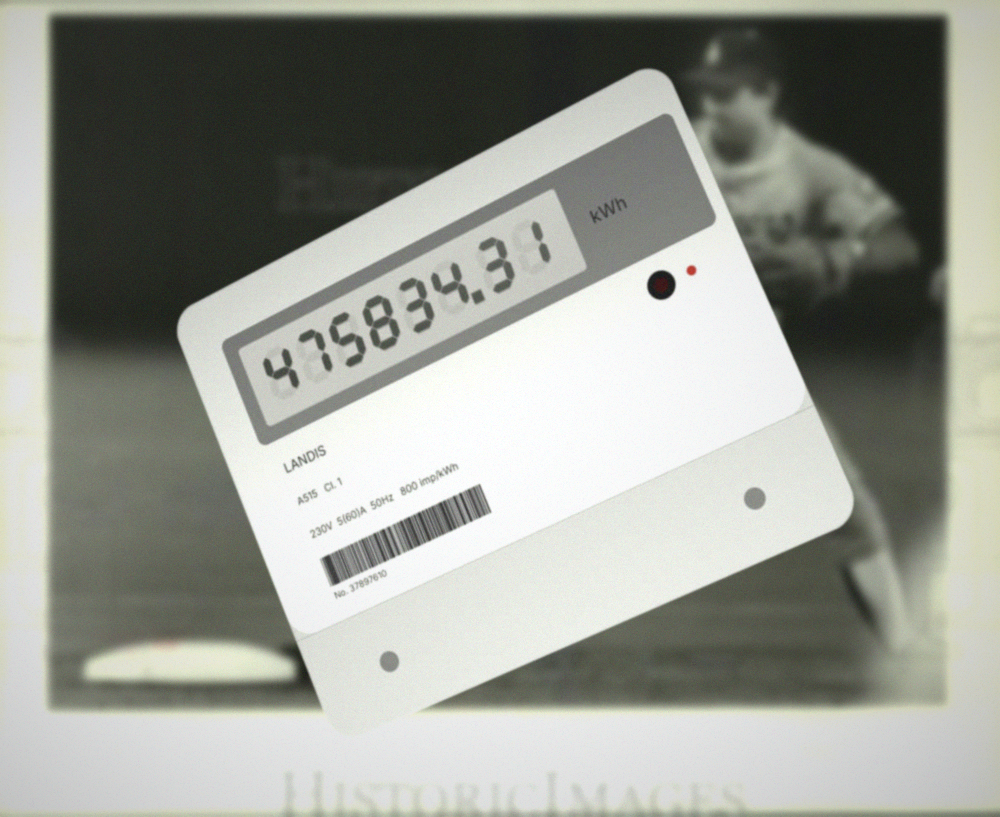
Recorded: 475834.31; kWh
